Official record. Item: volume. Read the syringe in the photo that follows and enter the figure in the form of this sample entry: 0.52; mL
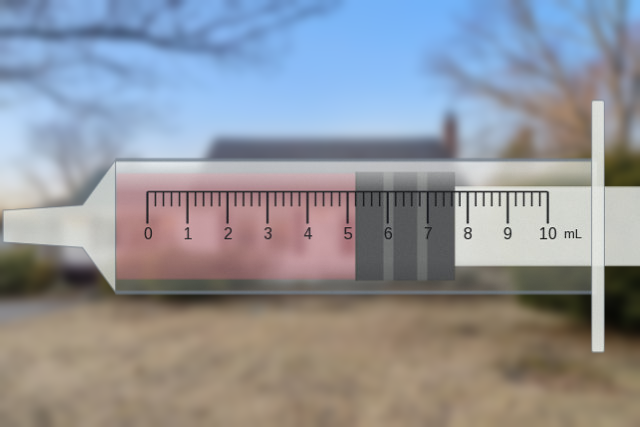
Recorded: 5.2; mL
